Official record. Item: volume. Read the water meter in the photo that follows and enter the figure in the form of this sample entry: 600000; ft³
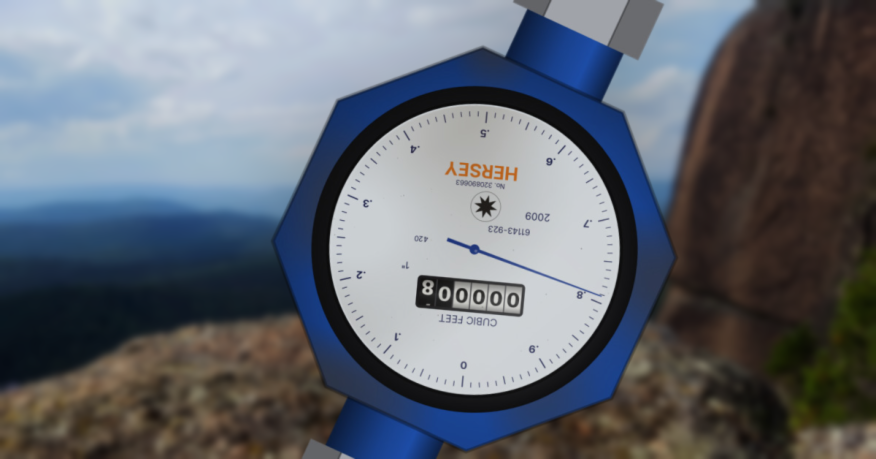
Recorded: 7.79; ft³
